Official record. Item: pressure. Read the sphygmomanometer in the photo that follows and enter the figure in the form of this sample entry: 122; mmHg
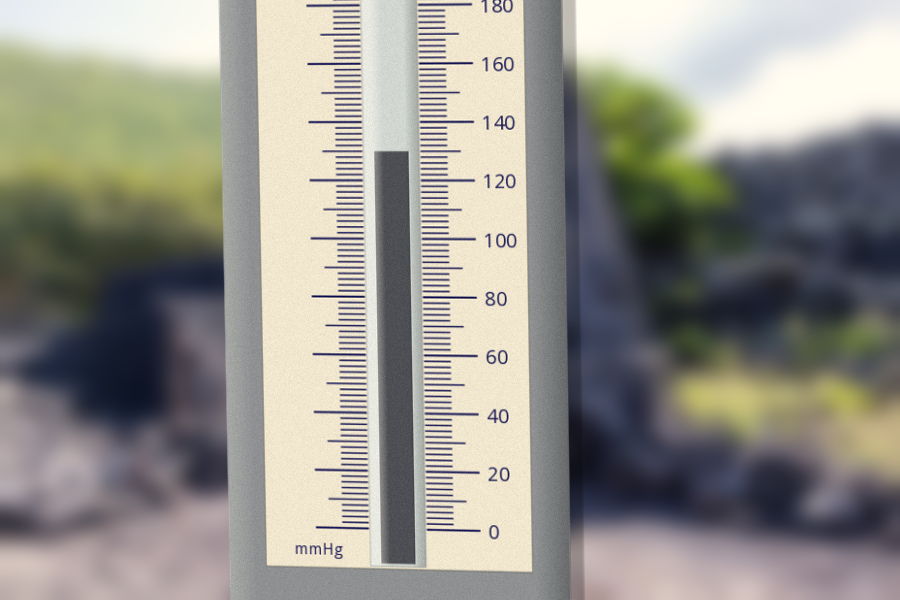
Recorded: 130; mmHg
